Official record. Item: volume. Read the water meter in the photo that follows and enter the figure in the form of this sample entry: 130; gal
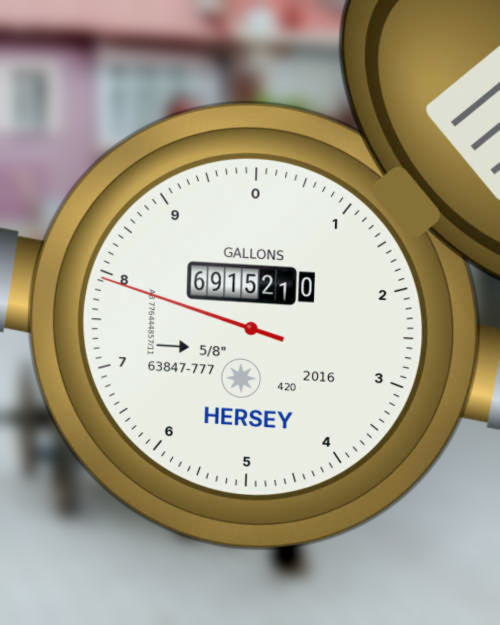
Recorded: 6915207.9; gal
